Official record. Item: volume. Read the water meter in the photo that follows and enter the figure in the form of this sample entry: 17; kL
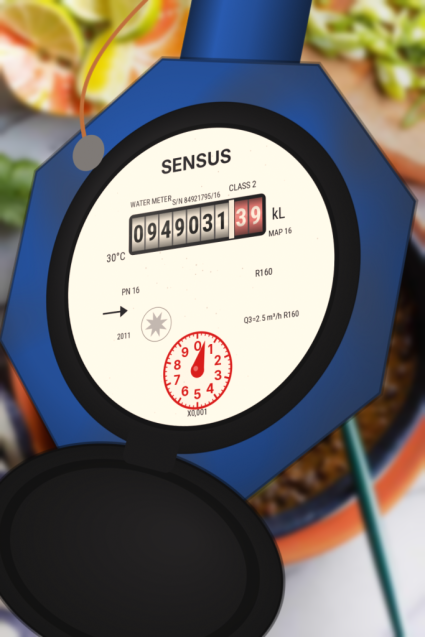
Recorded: 949031.390; kL
